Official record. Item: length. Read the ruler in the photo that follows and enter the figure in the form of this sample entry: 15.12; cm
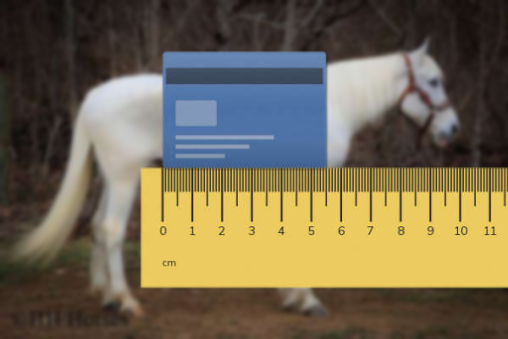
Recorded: 5.5; cm
